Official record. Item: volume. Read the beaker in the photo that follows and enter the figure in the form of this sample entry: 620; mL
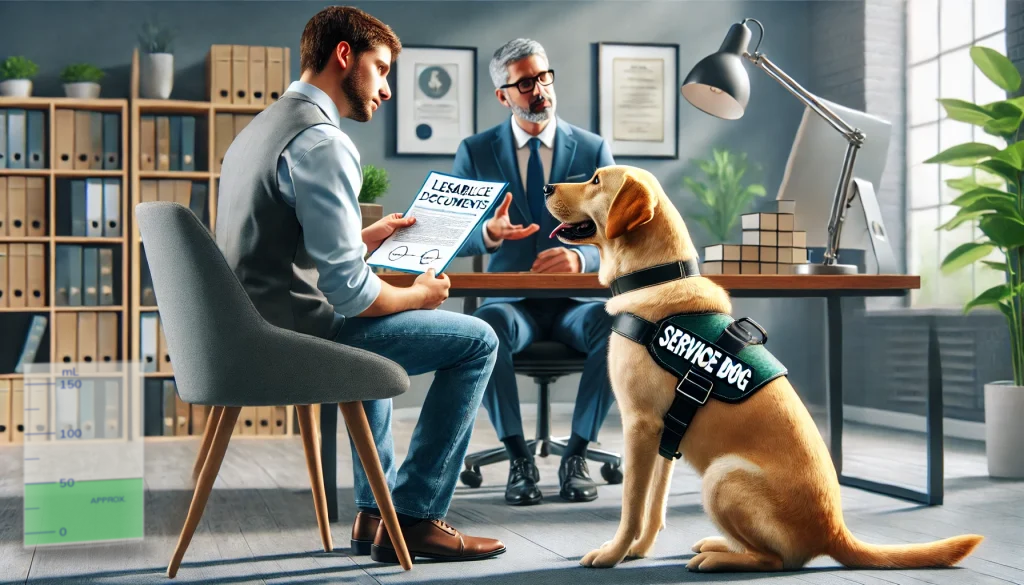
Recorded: 50; mL
